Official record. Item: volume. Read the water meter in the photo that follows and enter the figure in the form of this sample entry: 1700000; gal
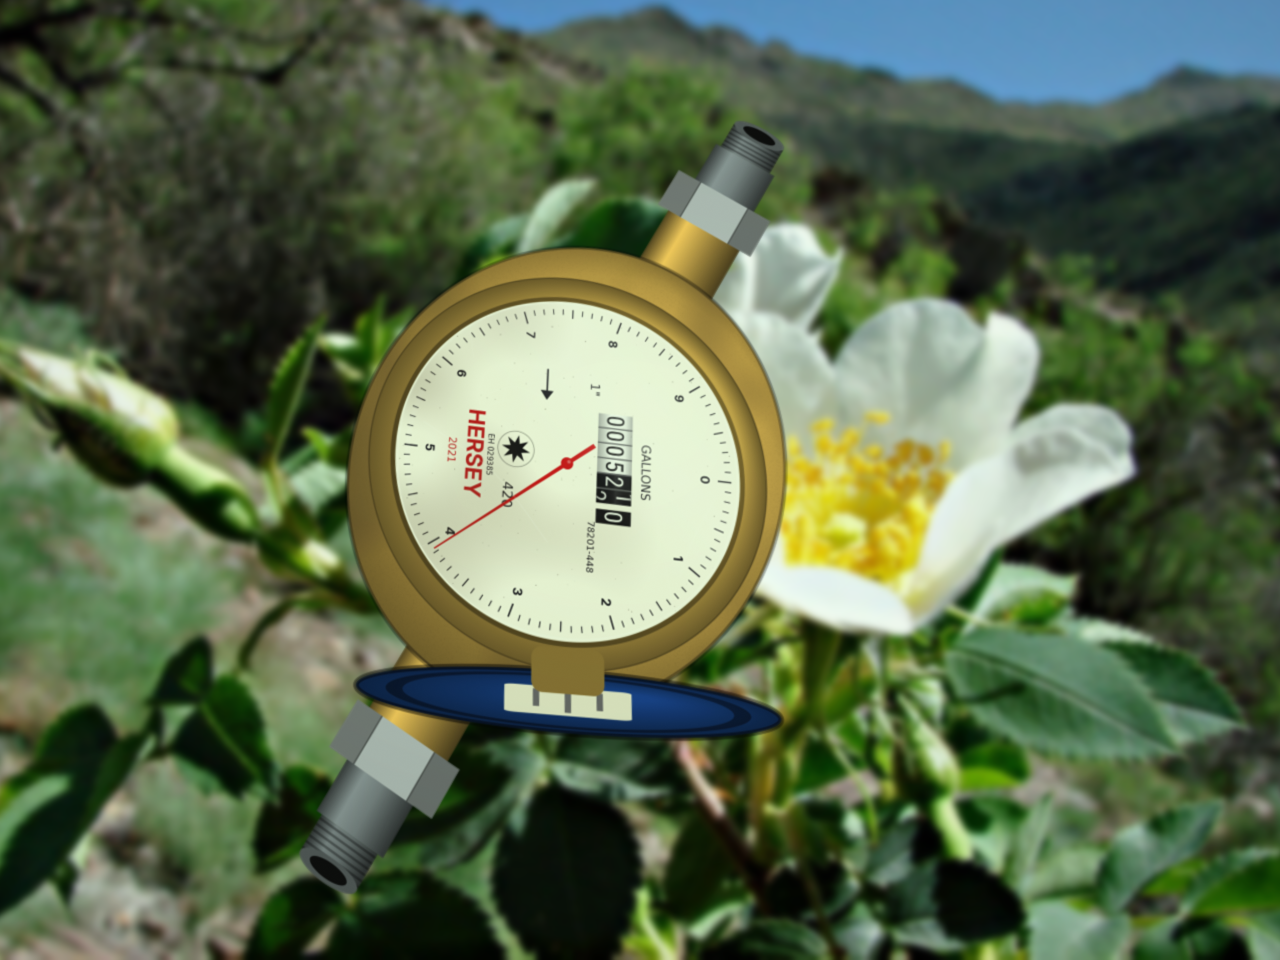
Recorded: 5213.9; gal
